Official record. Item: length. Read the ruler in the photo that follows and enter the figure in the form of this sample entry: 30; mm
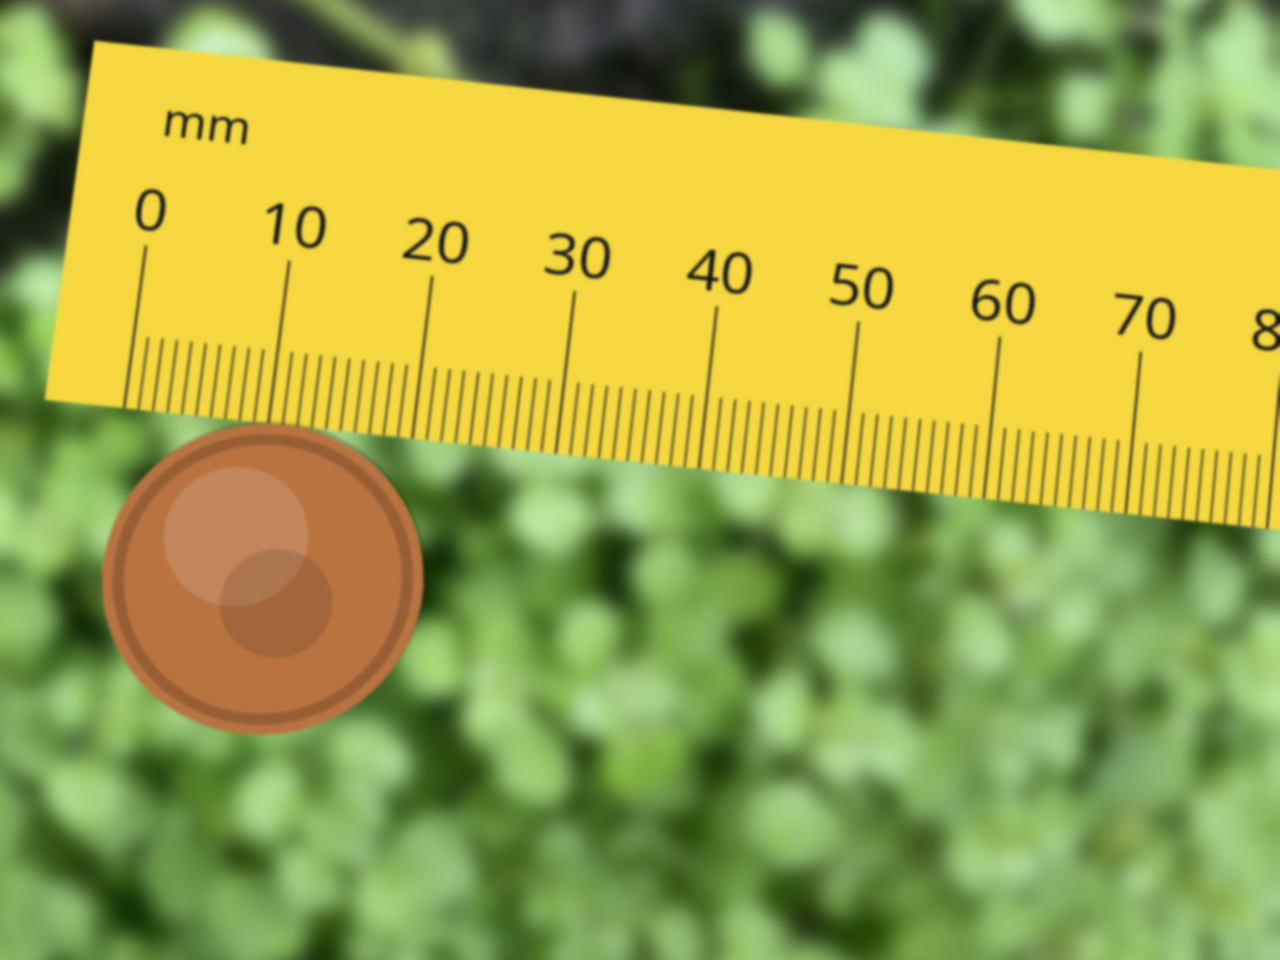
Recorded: 22; mm
